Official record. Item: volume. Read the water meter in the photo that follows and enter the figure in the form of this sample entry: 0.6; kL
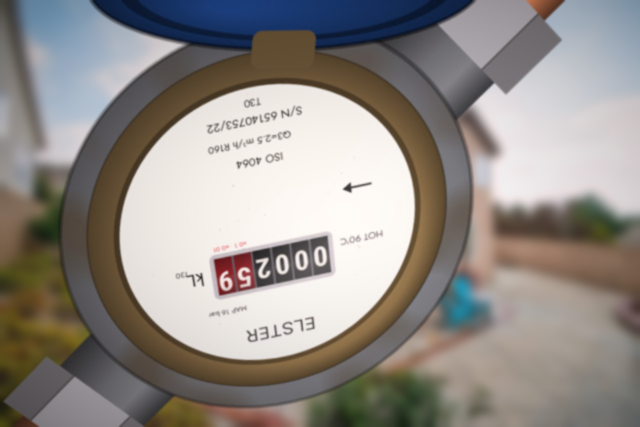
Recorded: 2.59; kL
